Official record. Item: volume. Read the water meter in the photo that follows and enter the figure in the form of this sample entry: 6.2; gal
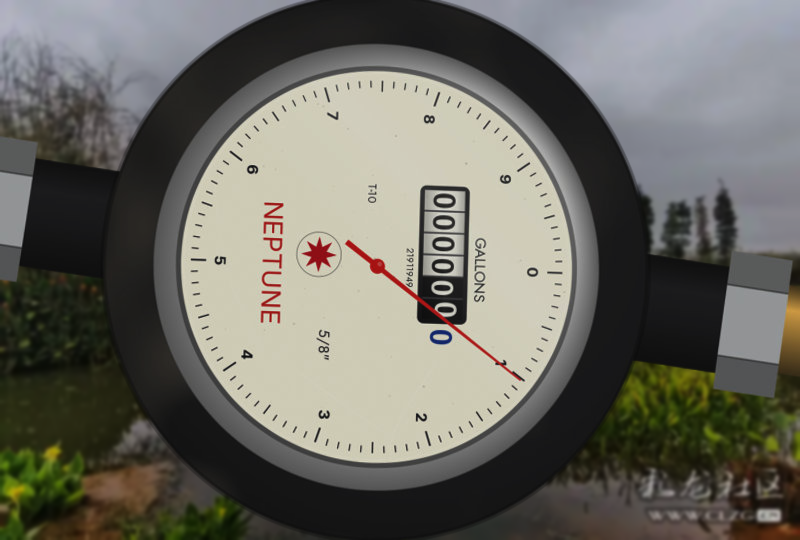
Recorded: 1.0; gal
